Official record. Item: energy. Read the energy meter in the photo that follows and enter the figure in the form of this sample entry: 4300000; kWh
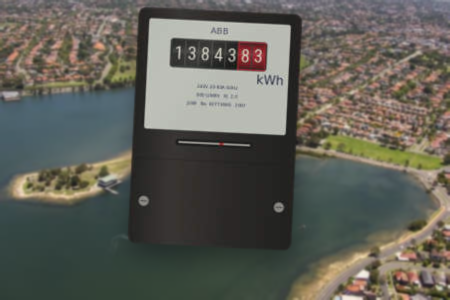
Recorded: 13843.83; kWh
